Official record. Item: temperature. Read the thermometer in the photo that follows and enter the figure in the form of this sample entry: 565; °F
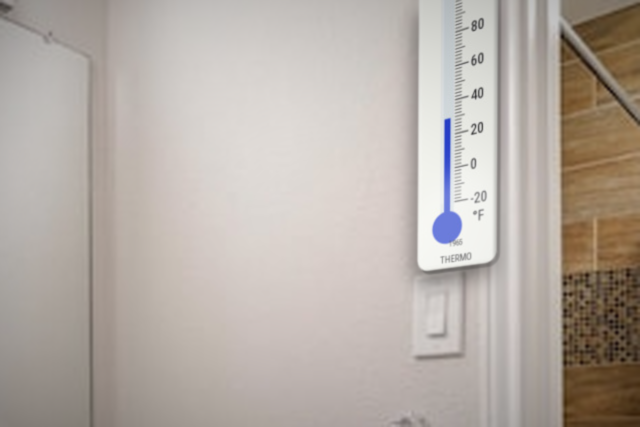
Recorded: 30; °F
